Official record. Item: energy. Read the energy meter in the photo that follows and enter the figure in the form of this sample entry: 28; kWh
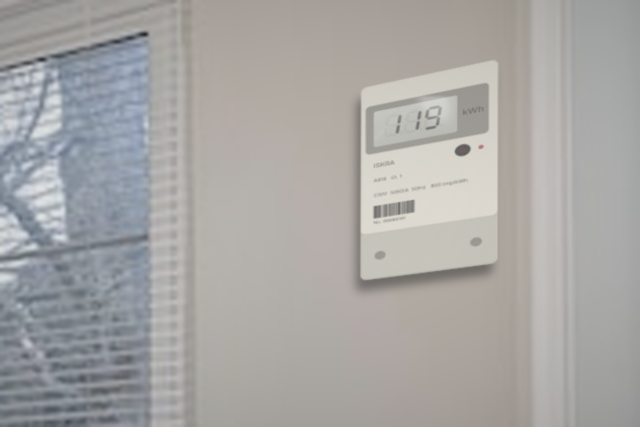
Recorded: 119; kWh
